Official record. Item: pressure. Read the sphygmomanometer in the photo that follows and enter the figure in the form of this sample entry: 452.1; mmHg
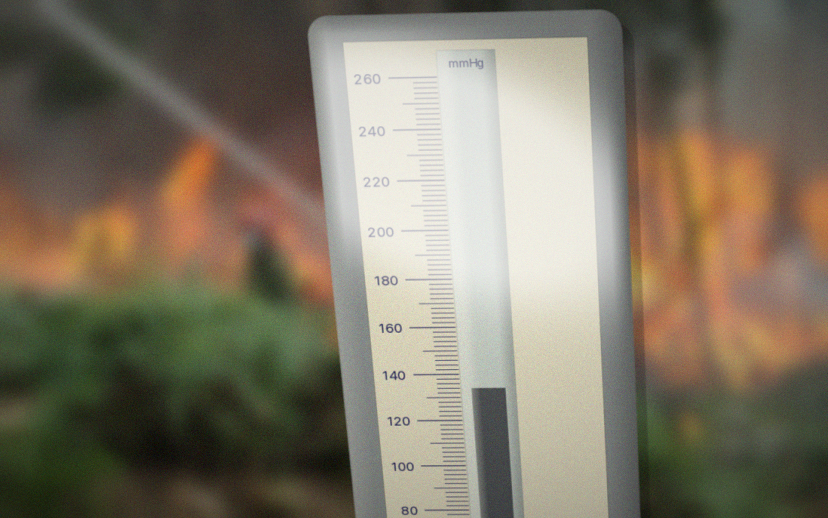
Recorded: 134; mmHg
